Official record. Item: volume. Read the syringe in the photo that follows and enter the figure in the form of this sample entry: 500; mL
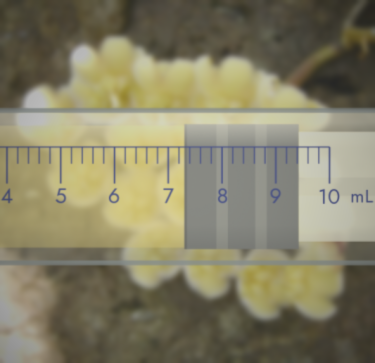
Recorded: 7.3; mL
